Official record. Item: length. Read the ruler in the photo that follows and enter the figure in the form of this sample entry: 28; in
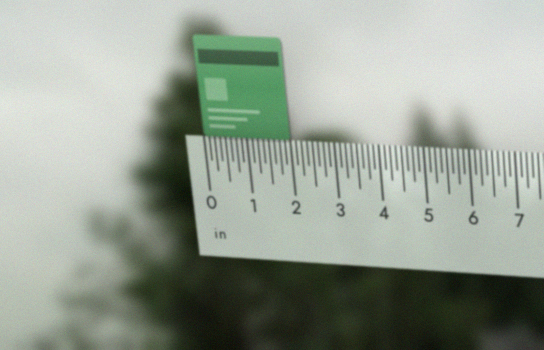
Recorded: 2; in
